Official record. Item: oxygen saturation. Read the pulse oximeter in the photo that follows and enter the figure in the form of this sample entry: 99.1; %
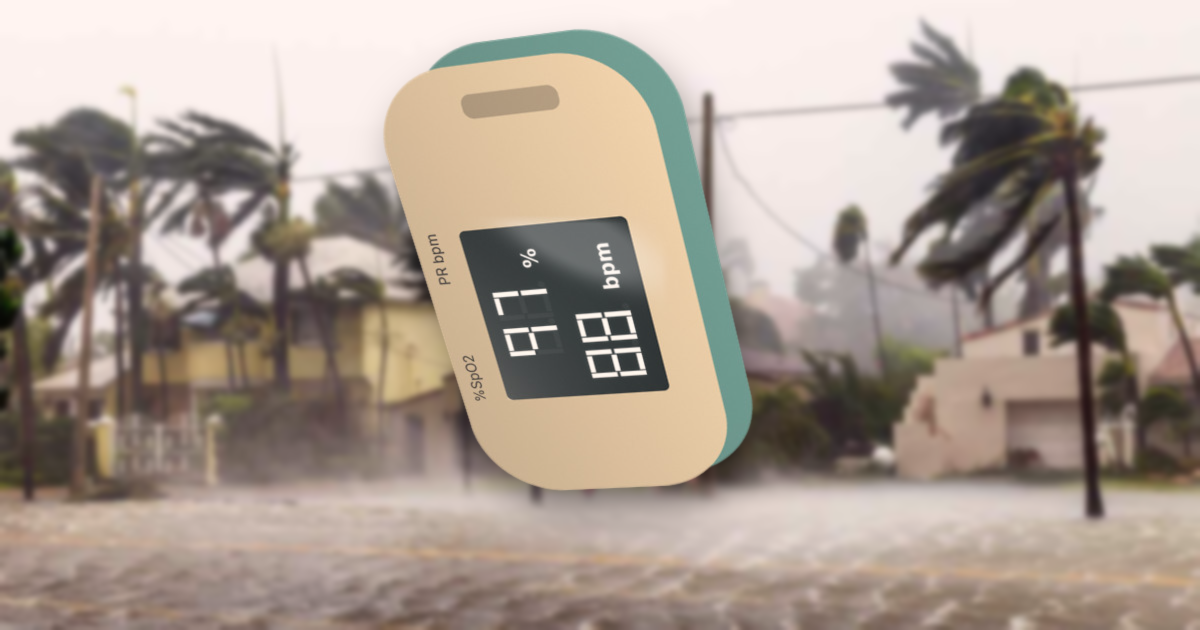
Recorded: 97; %
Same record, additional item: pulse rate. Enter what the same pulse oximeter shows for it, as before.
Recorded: 88; bpm
